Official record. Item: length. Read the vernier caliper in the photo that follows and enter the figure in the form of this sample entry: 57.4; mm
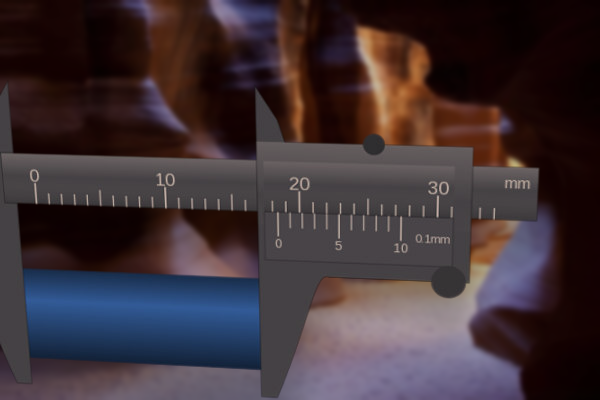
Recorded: 18.4; mm
